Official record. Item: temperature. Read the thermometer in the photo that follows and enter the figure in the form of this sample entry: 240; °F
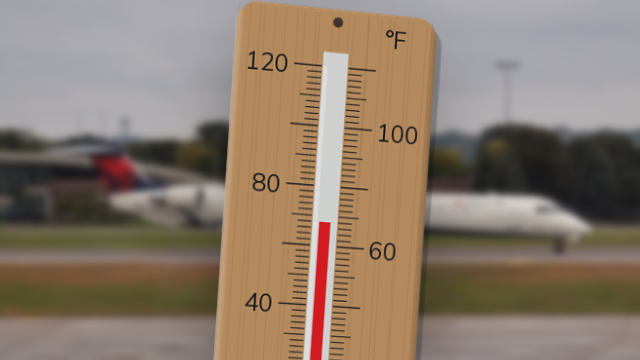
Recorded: 68; °F
